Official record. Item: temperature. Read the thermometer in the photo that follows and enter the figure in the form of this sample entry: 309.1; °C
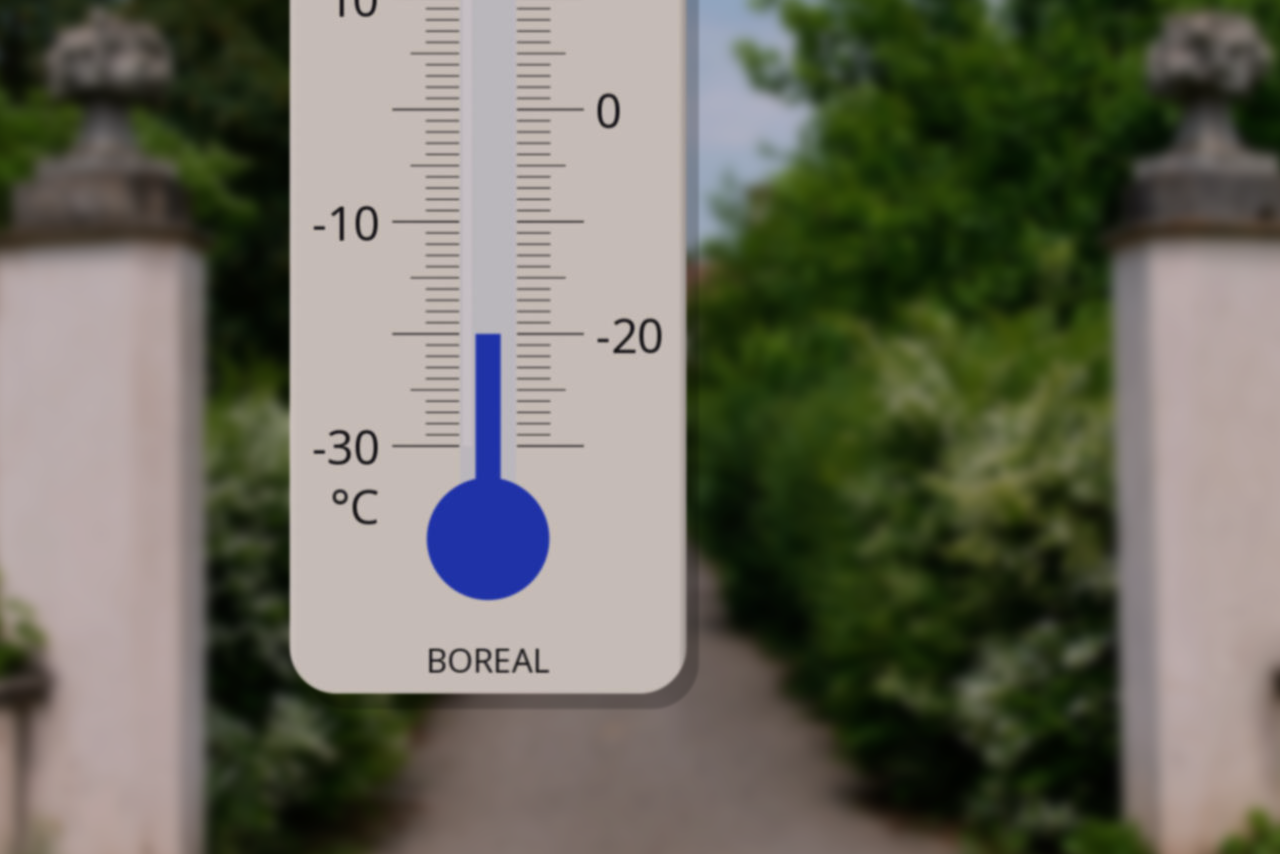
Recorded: -20; °C
